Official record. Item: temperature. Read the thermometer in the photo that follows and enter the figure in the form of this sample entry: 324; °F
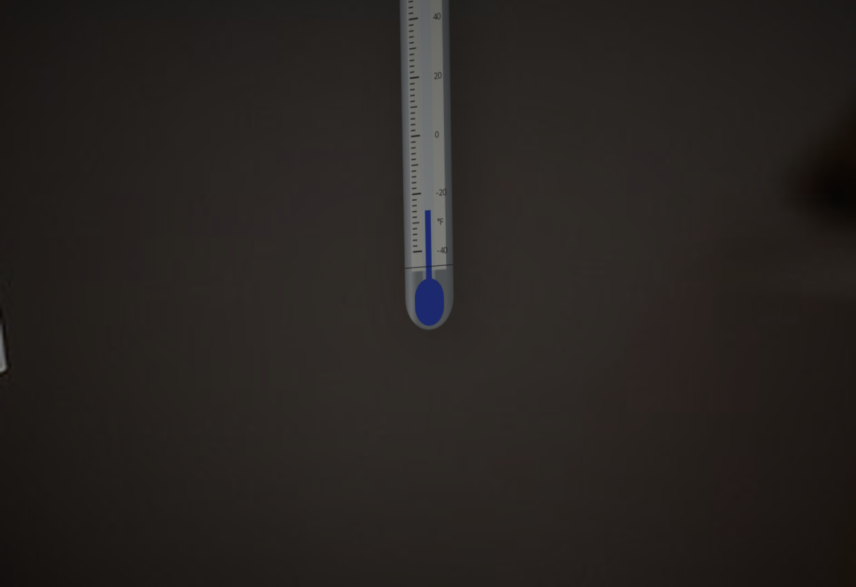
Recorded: -26; °F
